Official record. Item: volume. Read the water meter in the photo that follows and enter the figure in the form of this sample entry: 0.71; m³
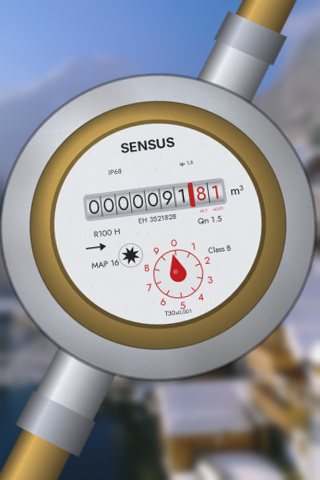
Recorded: 91.809; m³
